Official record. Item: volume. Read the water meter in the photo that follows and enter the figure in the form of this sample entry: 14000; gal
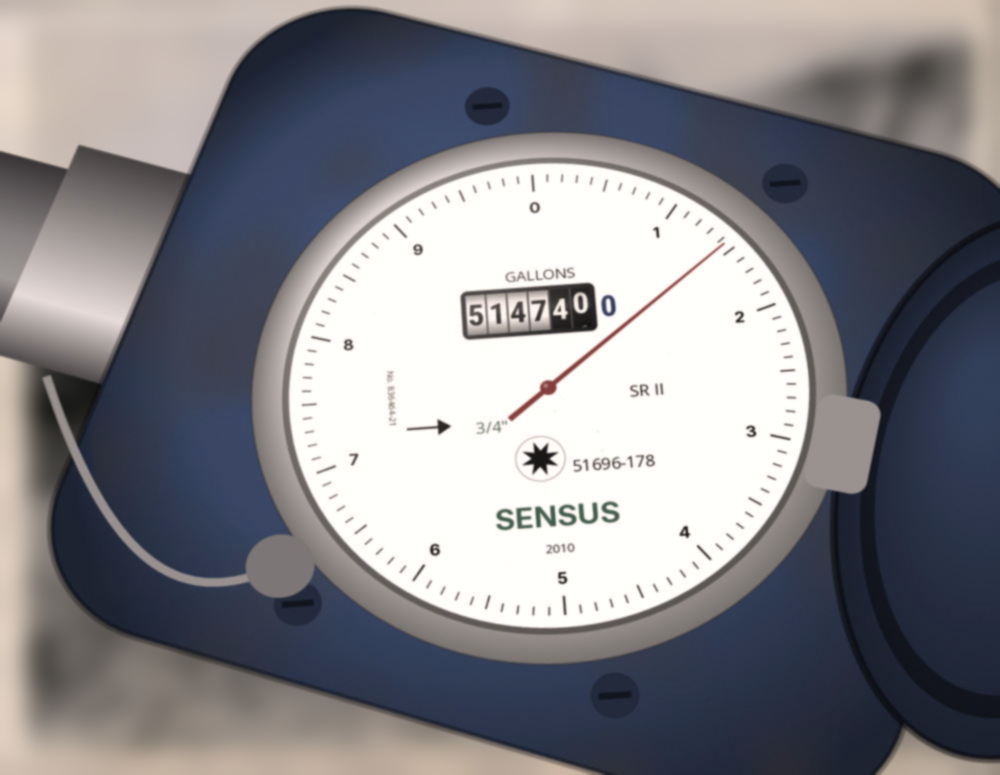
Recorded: 5147401.4; gal
